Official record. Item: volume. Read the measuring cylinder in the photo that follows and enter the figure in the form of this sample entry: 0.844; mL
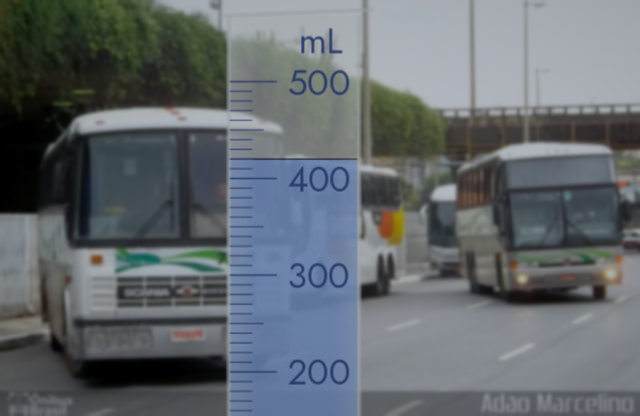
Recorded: 420; mL
